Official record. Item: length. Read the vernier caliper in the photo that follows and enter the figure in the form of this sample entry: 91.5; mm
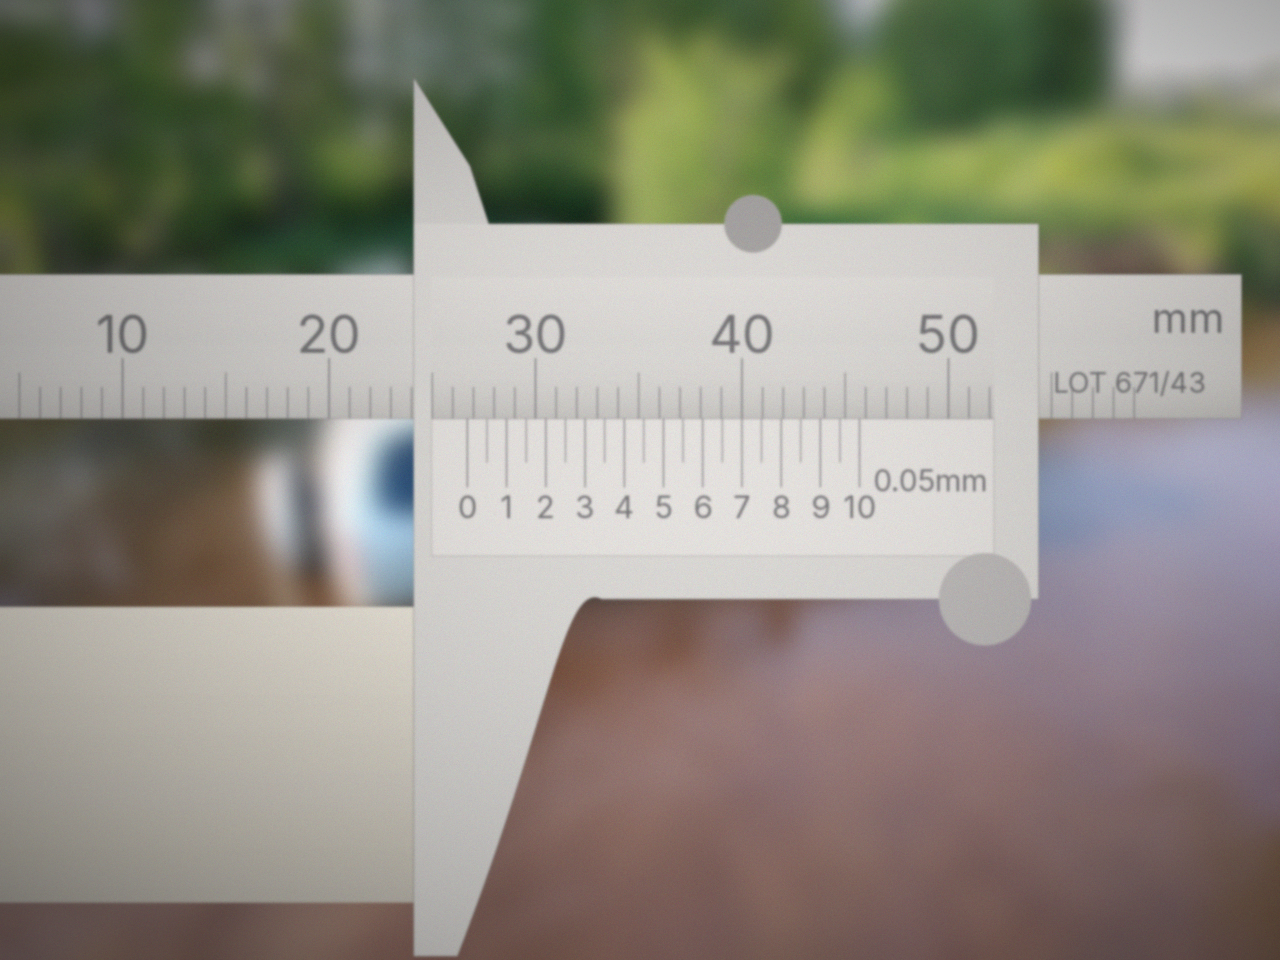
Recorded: 26.7; mm
